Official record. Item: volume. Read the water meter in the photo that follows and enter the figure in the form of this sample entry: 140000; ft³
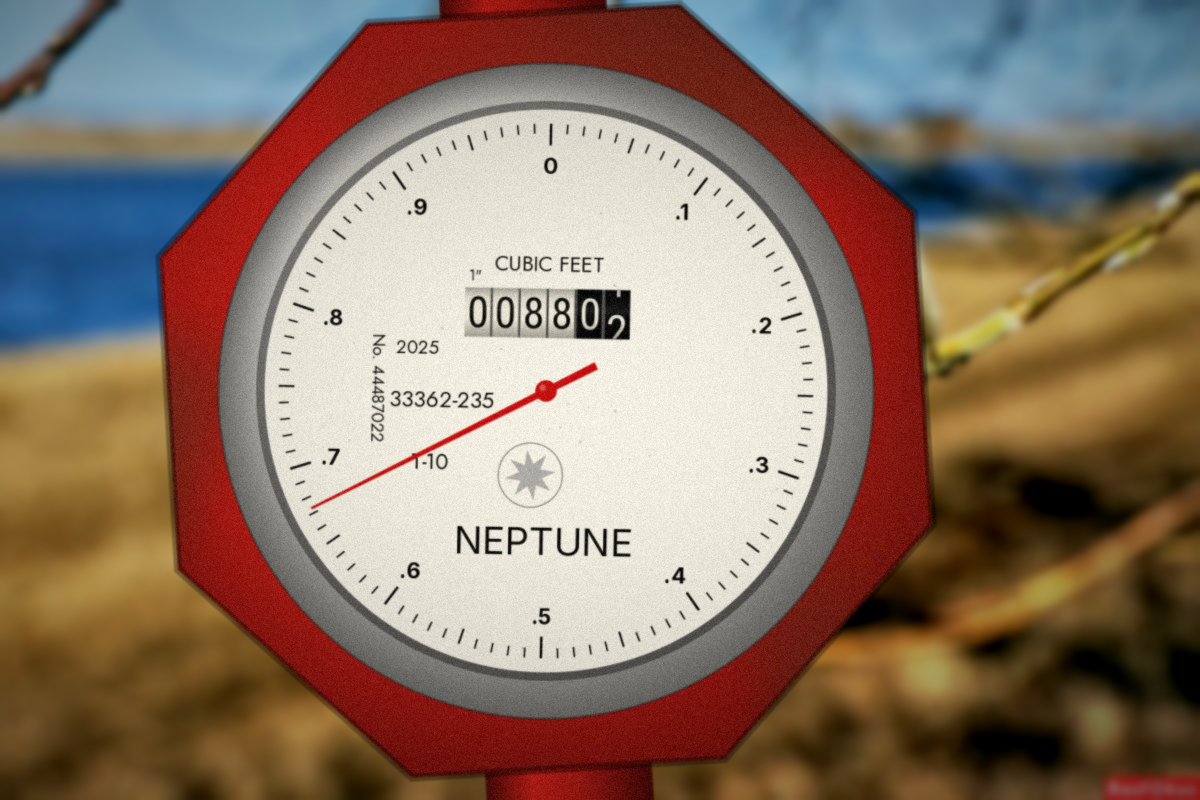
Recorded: 8801.67; ft³
